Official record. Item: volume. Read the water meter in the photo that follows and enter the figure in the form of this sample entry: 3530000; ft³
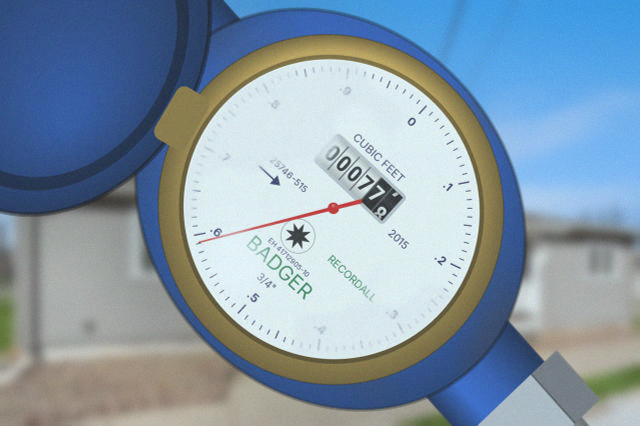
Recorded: 777.59; ft³
